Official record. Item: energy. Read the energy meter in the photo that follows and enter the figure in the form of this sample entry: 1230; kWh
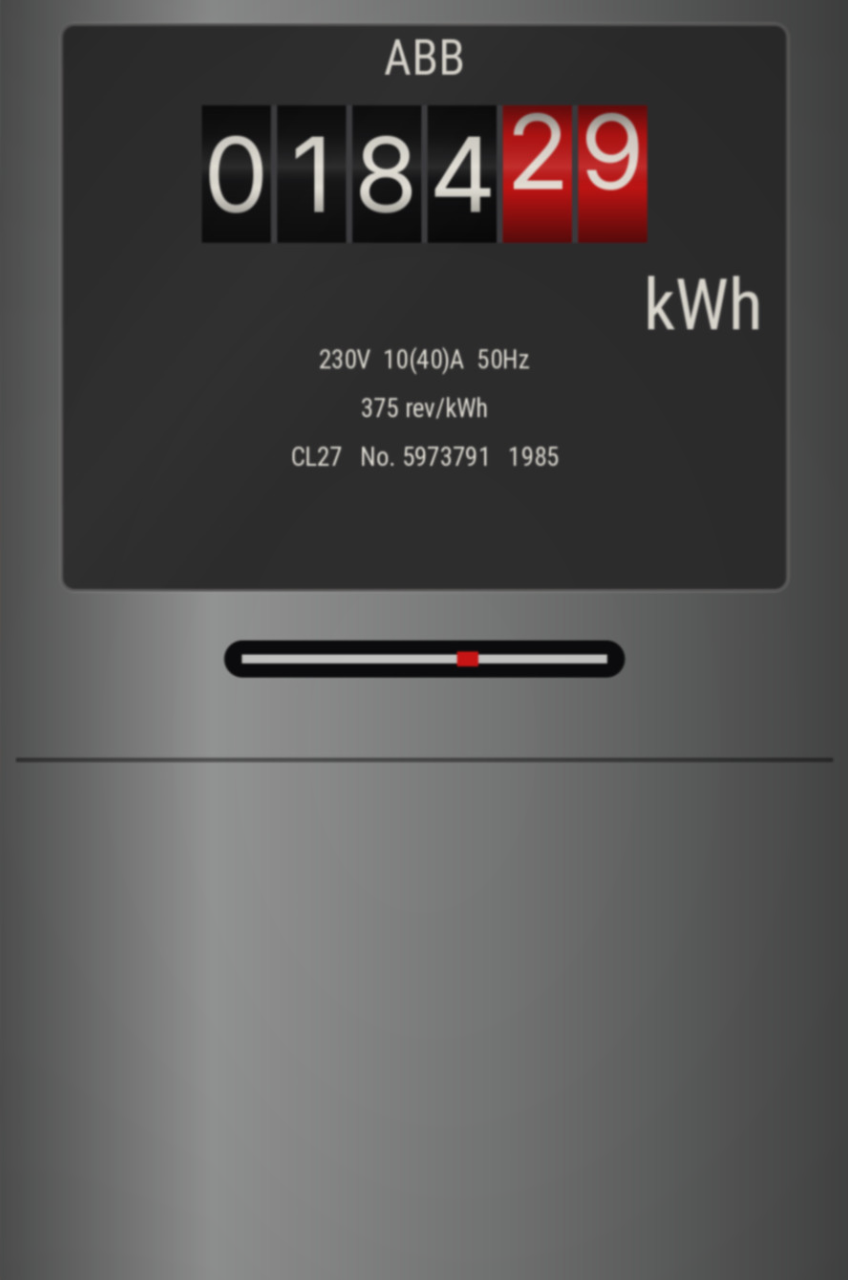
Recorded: 184.29; kWh
